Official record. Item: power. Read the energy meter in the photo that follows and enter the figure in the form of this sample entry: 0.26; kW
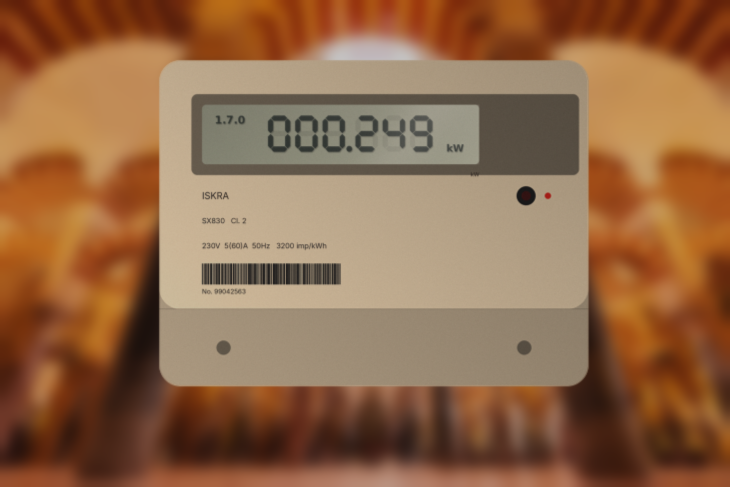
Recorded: 0.249; kW
